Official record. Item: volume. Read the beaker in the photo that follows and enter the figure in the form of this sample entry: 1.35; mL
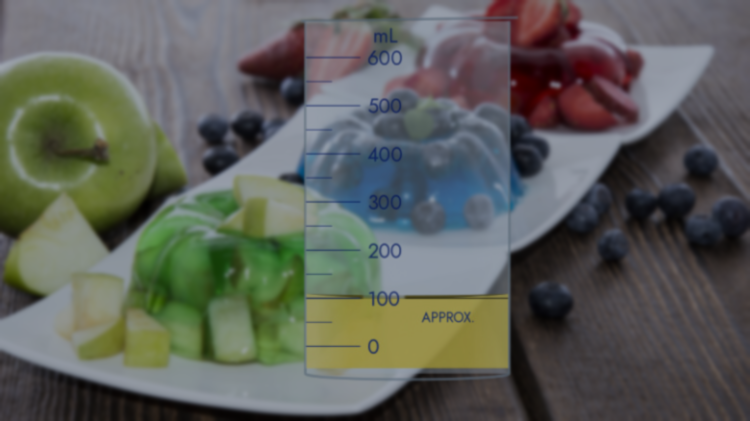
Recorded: 100; mL
